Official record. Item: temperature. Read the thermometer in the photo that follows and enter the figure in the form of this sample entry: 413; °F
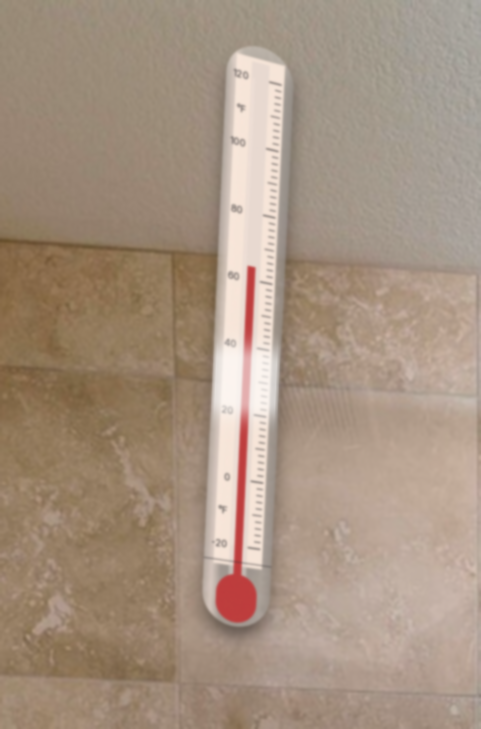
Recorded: 64; °F
